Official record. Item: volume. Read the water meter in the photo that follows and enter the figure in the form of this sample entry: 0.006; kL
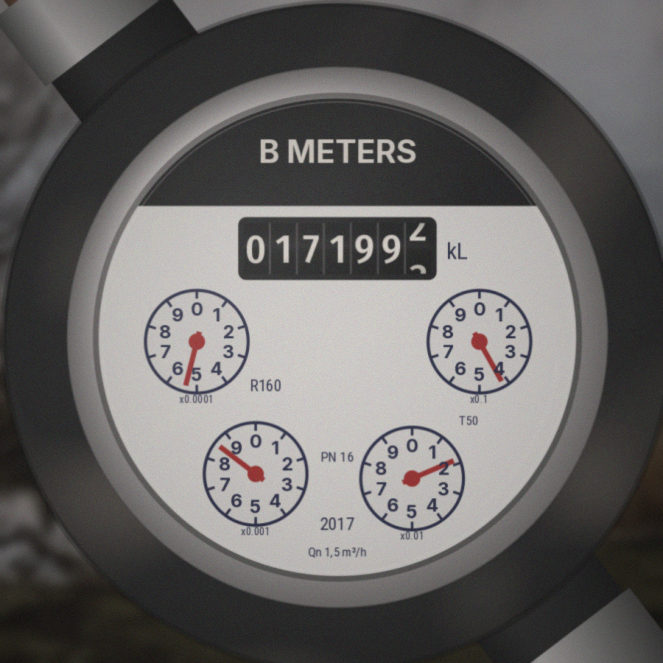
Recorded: 171992.4185; kL
